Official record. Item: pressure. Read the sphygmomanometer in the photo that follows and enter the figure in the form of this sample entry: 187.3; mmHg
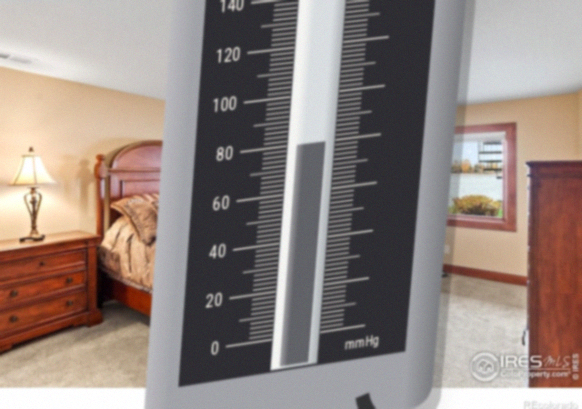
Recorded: 80; mmHg
